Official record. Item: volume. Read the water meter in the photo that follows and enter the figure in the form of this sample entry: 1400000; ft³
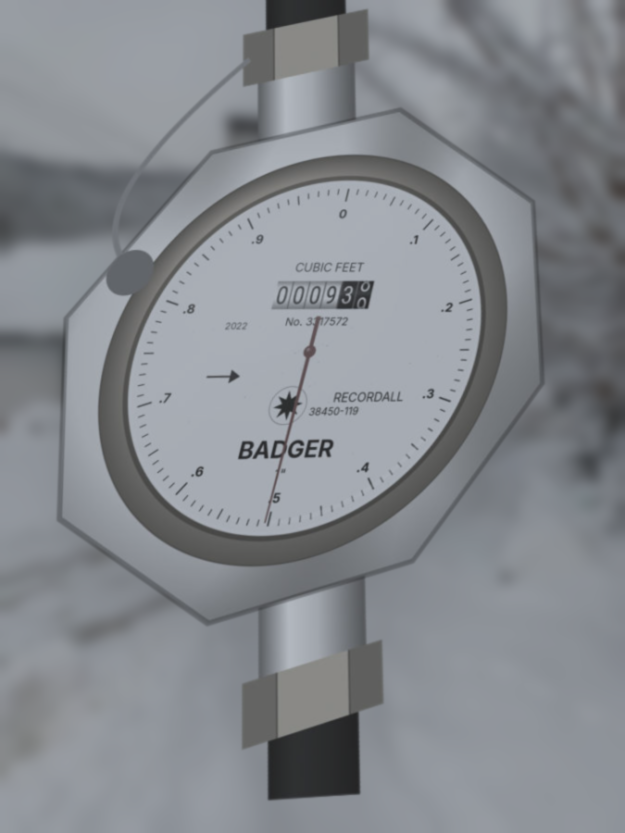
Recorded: 938.50; ft³
